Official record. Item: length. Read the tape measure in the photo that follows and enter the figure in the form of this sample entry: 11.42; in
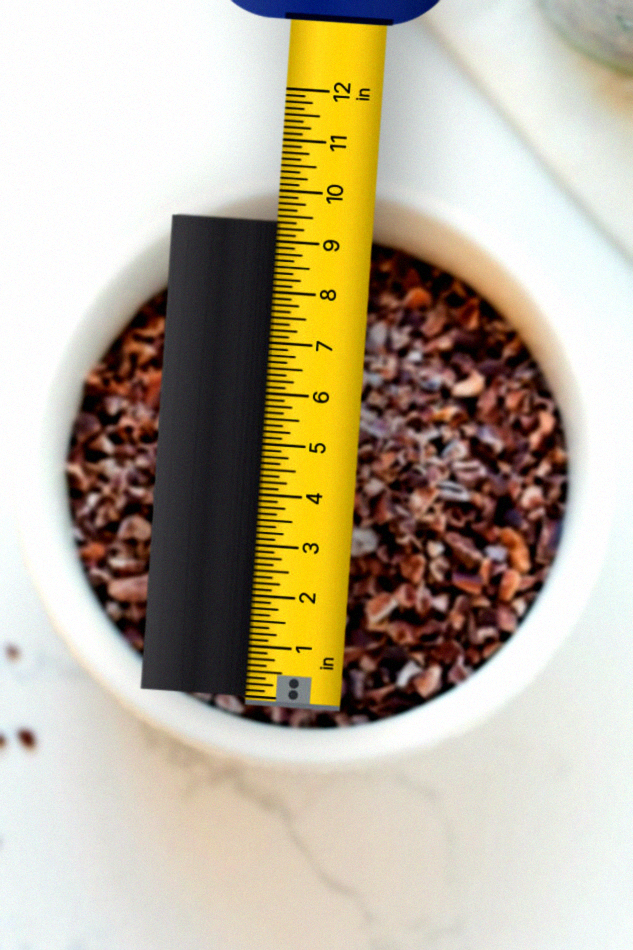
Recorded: 9.375; in
